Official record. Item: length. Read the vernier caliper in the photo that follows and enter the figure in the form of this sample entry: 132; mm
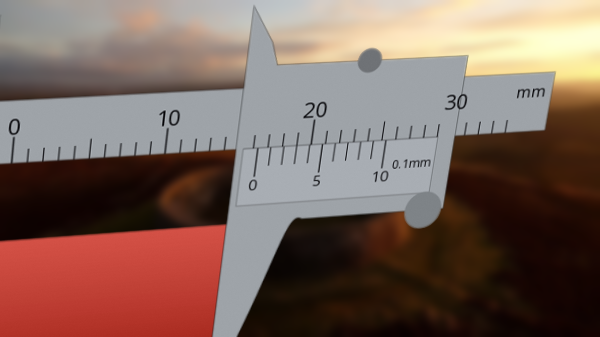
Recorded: 16.3; mm
